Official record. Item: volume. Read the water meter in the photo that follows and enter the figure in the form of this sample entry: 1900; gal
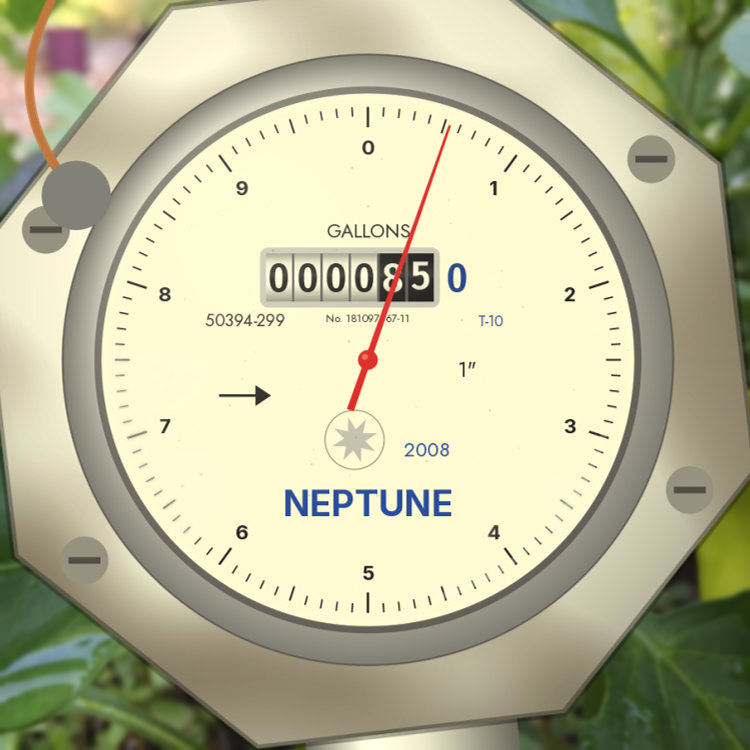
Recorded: 850.5; gal
